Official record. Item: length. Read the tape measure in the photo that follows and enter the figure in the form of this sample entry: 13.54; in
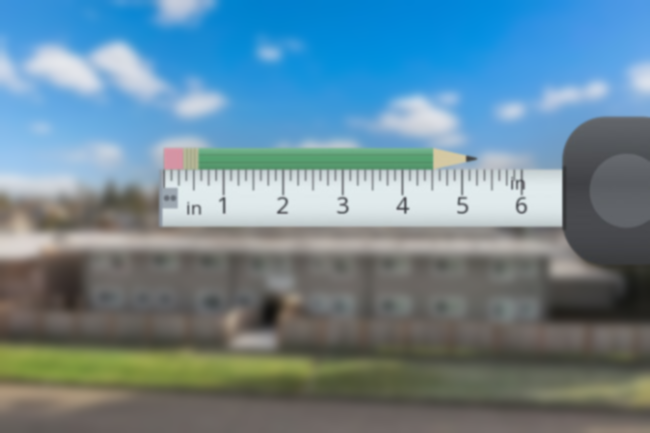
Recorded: 5.25; in
